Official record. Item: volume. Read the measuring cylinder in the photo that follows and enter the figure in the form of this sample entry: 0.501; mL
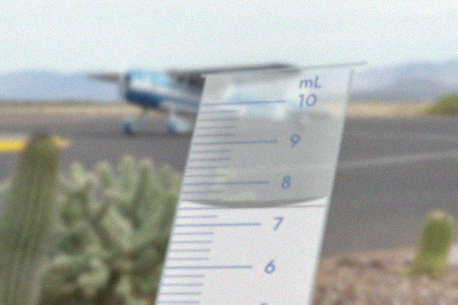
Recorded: 7.4; mL
